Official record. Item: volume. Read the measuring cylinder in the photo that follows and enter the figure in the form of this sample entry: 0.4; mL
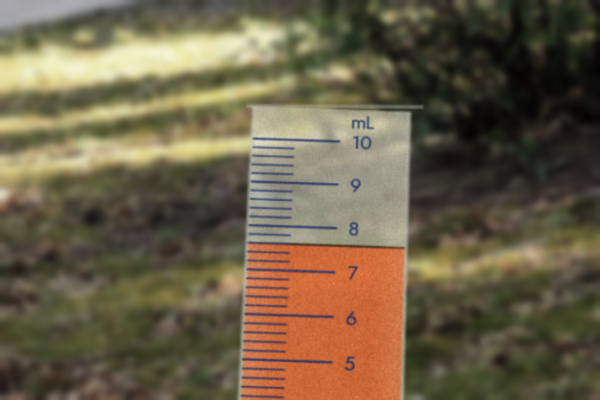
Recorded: 7.6; mL
